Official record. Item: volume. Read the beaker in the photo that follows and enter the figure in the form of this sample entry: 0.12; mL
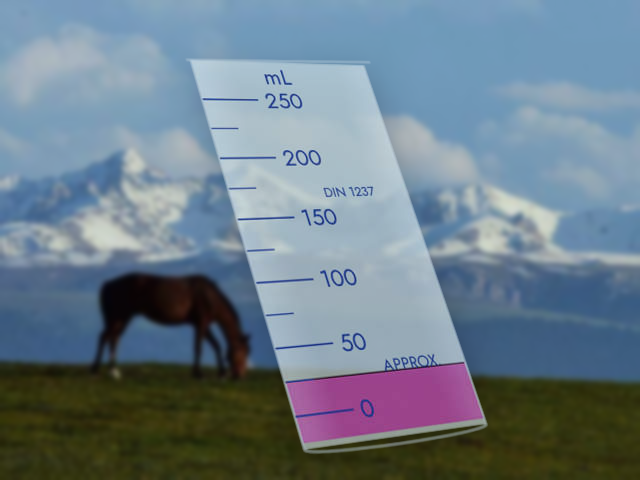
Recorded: 25; mL
